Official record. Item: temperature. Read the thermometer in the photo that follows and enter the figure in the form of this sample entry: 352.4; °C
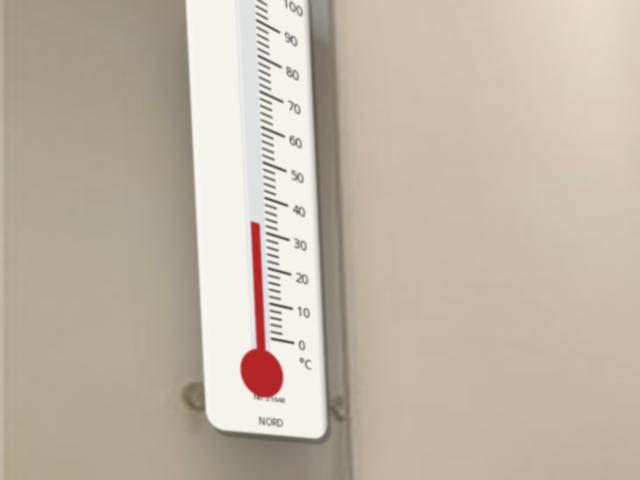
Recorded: 32; °C
